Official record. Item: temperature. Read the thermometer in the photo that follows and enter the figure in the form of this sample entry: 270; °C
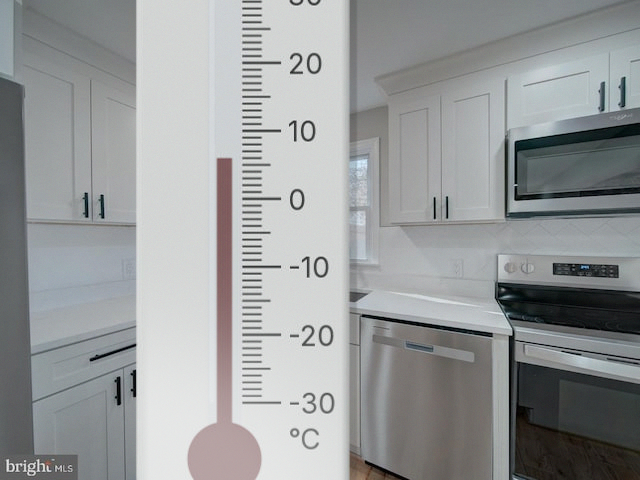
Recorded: 6; °C
